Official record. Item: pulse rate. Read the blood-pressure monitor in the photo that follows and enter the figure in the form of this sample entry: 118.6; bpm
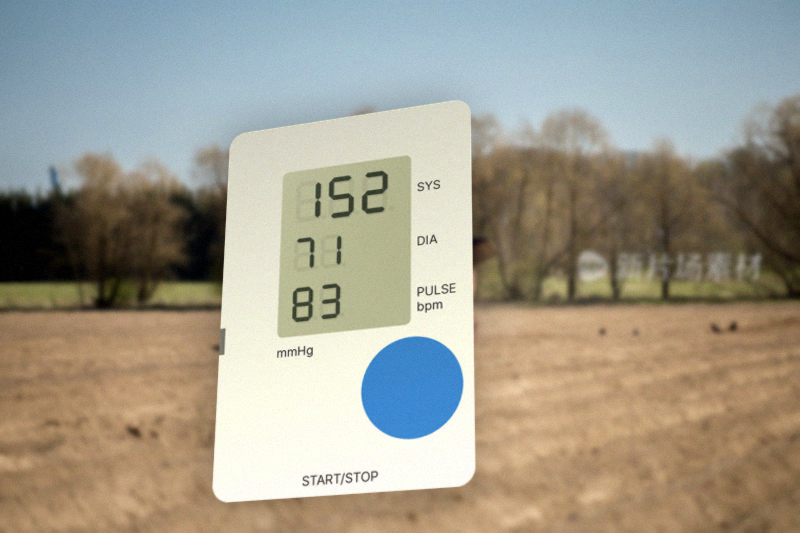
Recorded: 83; bpm
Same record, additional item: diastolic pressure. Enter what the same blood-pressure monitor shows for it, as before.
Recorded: 71; mmHg
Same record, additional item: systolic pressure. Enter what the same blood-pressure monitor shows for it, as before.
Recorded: 152; mmHg
